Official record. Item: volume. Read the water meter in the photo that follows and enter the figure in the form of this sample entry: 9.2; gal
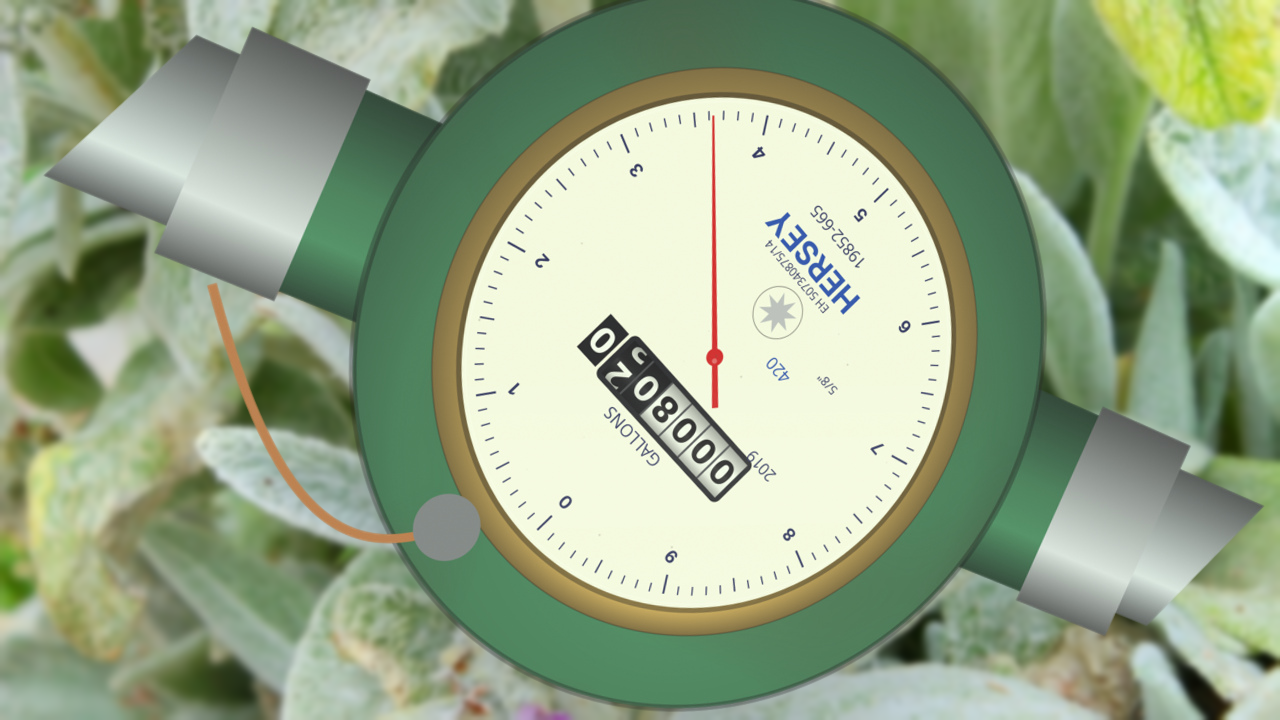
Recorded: 8023.6; gal
